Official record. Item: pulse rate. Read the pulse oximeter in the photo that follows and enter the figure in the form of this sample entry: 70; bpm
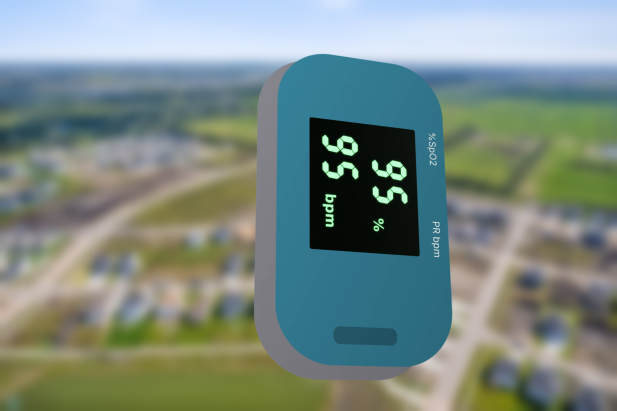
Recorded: 95; bpm
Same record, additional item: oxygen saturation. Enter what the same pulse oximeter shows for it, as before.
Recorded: 95; %
